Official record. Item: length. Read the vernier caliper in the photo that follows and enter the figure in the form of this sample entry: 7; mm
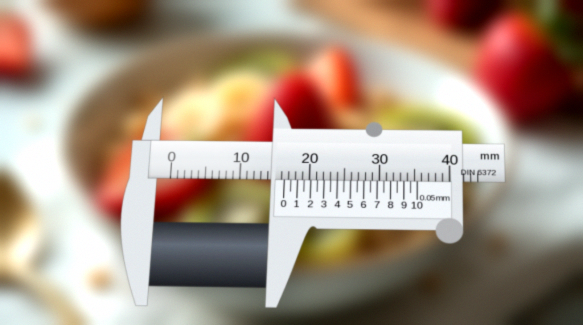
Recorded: 16.4; mm
